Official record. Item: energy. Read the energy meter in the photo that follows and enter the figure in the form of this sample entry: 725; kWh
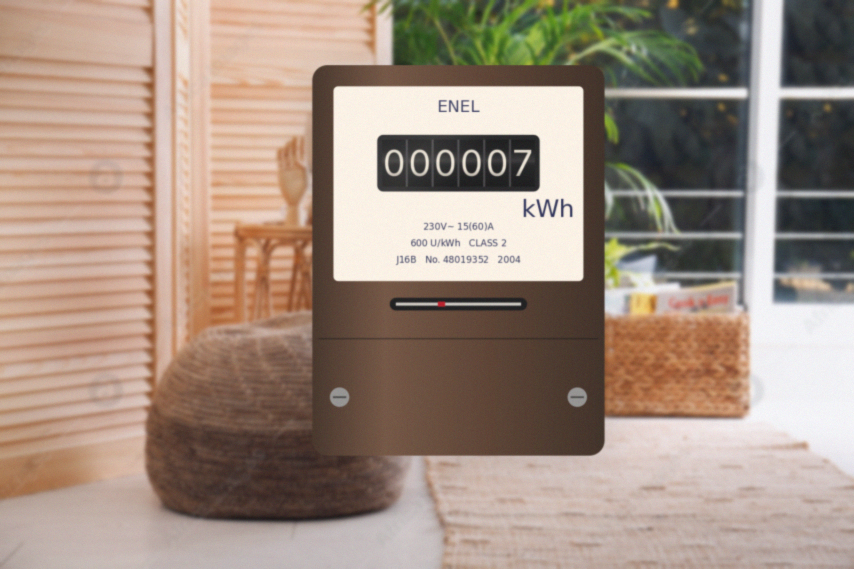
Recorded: 7; kWh
